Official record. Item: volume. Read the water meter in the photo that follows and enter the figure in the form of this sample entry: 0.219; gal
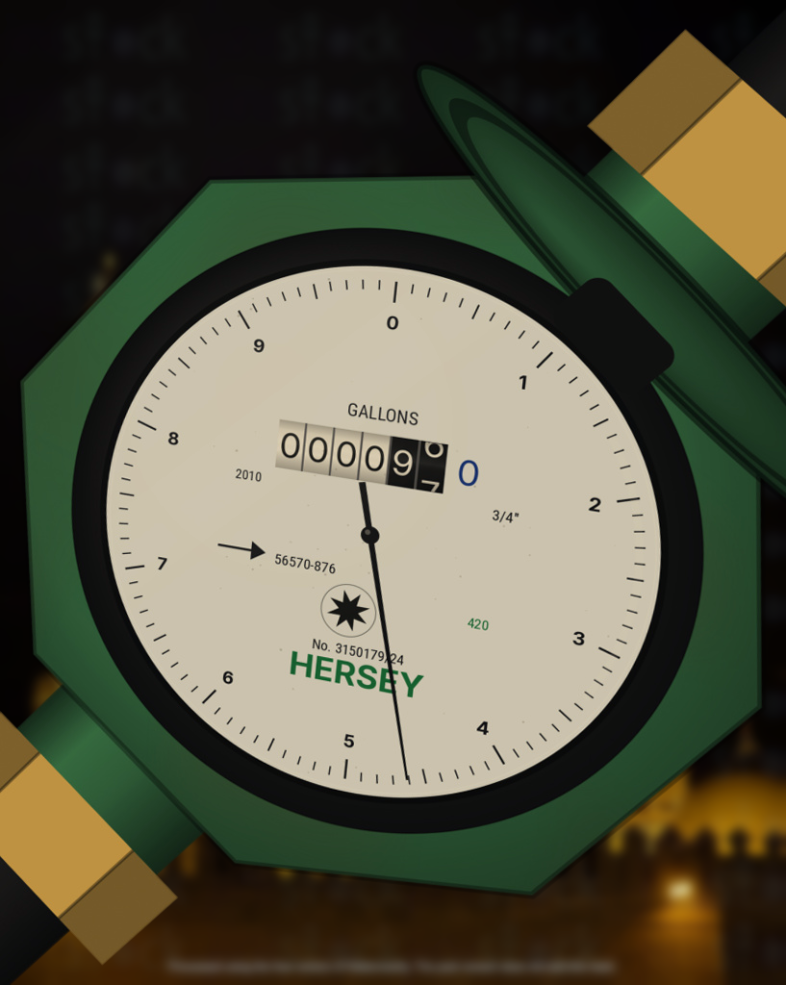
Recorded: 964.6; gal
